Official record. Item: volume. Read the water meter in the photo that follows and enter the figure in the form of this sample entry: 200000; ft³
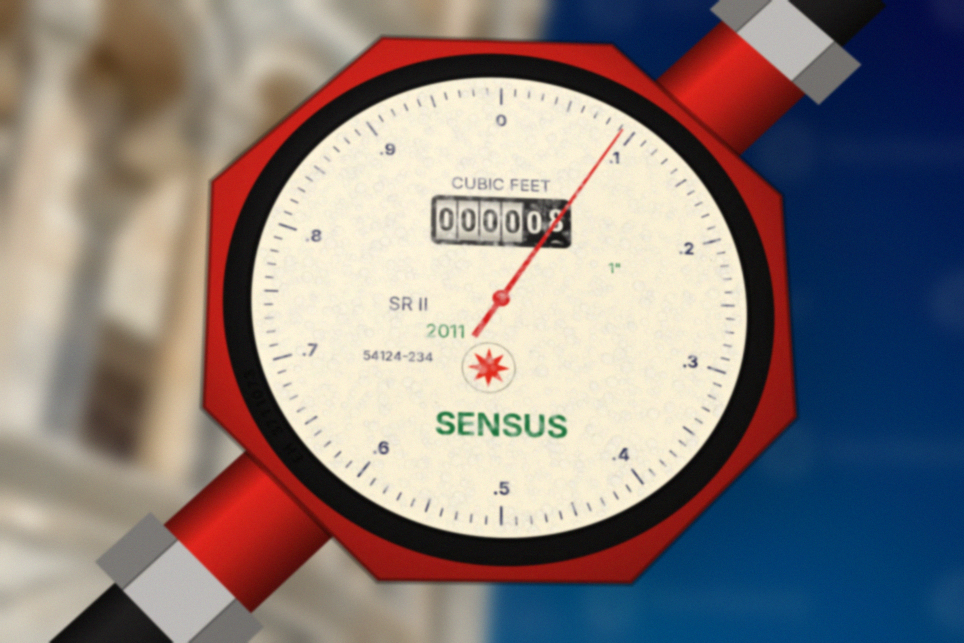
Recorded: 8.09; ft³
